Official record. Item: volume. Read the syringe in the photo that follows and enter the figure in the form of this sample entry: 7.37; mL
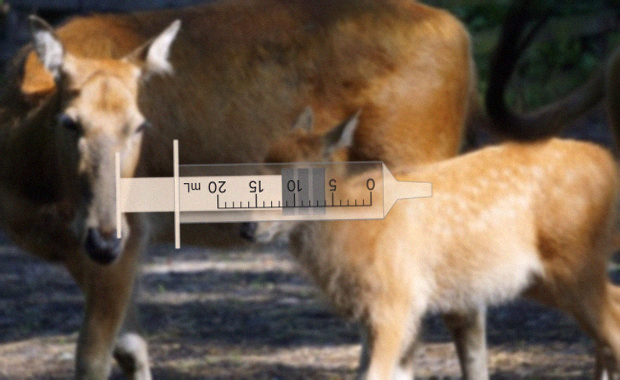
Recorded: 6; mL
